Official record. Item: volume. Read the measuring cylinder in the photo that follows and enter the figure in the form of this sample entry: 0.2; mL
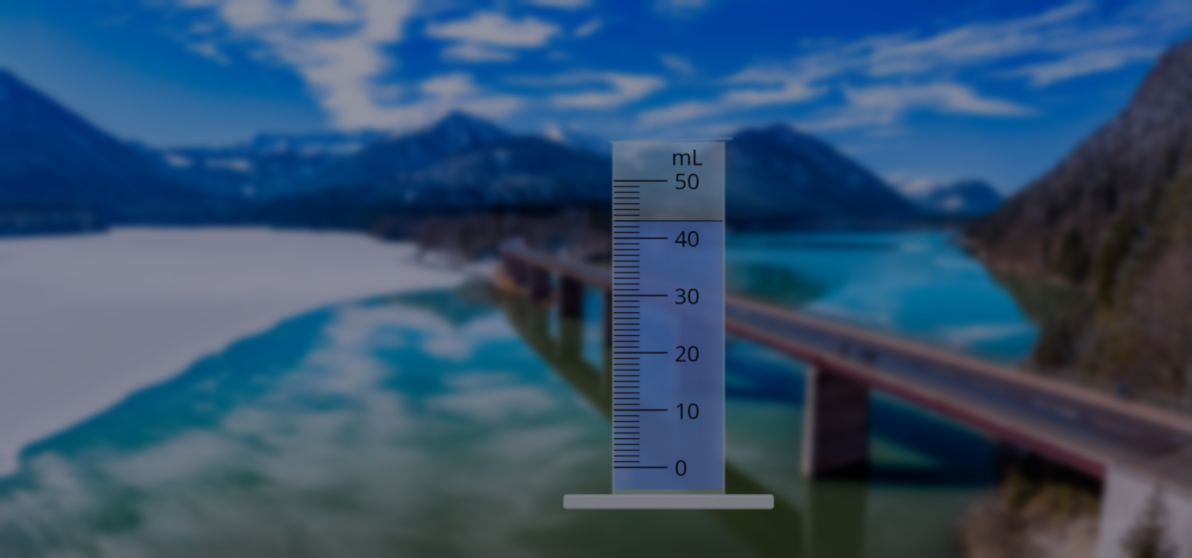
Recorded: 43; mL
